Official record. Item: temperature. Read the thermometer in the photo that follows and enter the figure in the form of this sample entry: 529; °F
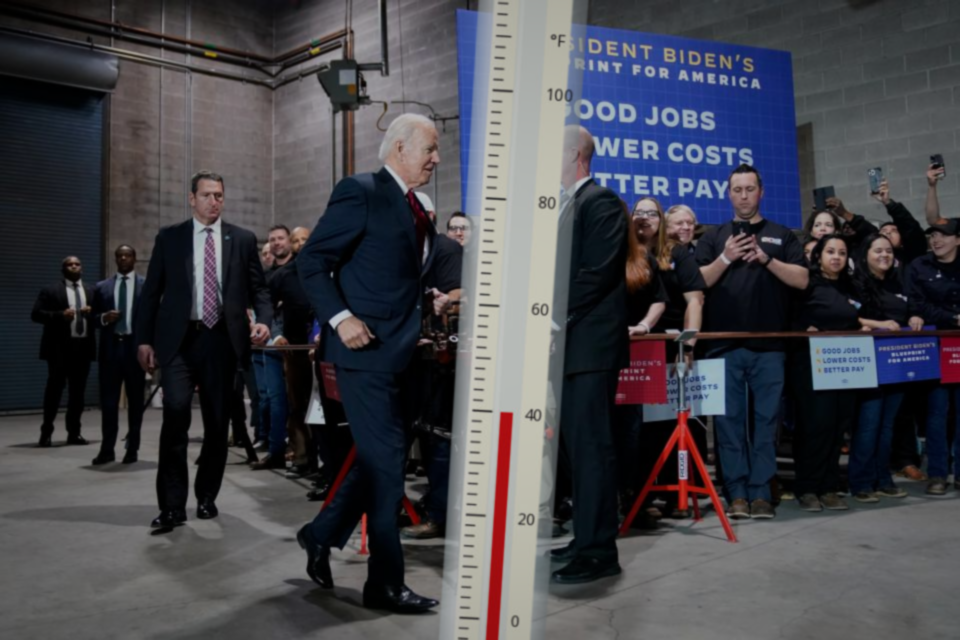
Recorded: 40; °F
